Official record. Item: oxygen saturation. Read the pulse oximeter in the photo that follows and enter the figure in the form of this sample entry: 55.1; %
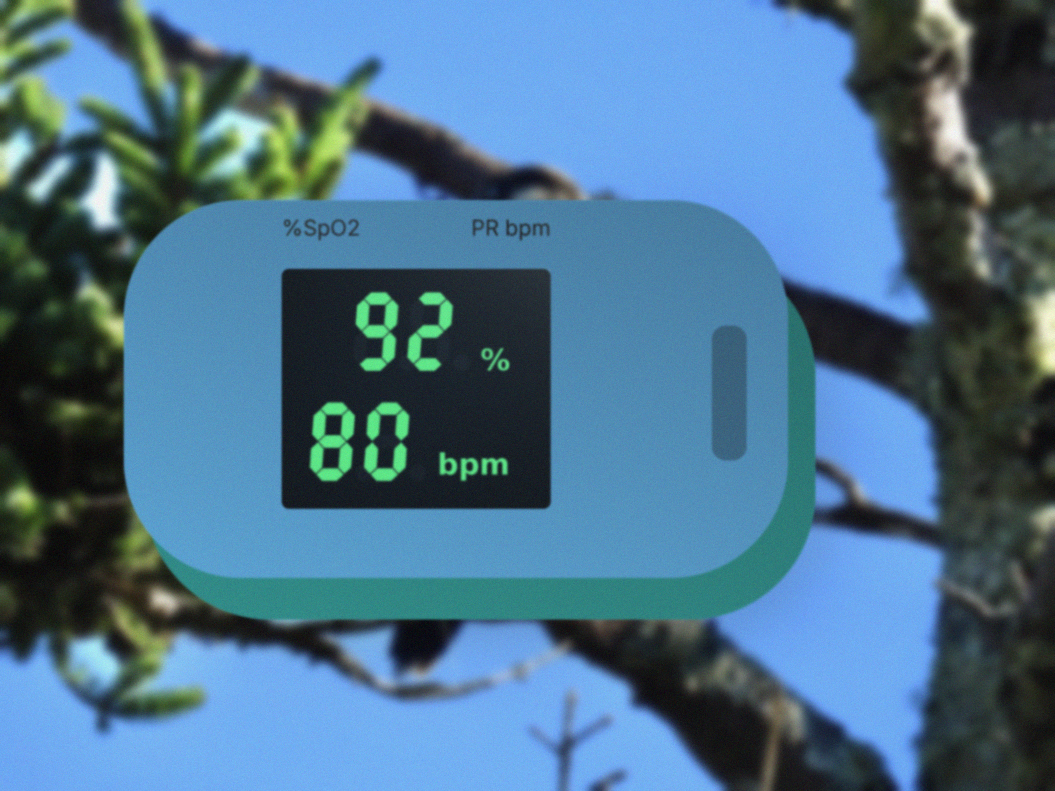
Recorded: 92; %
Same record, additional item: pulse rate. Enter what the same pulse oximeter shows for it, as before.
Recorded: 80; bpm
